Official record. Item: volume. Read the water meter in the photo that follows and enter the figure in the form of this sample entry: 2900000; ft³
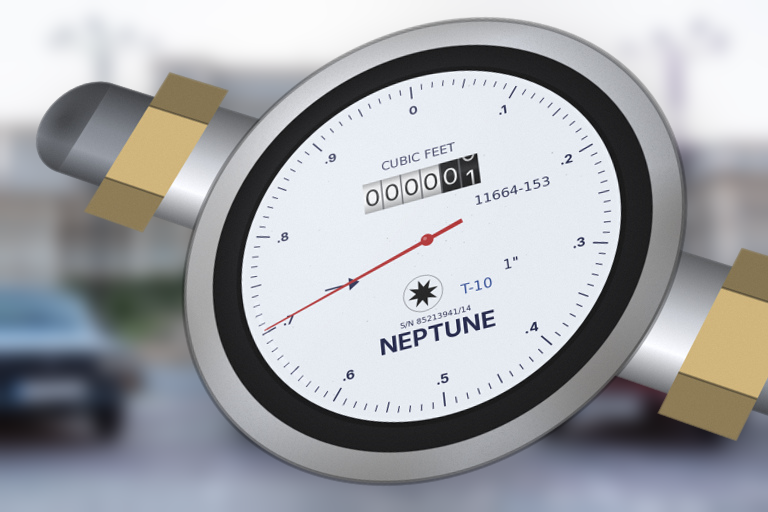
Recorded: 0.70; ft³
